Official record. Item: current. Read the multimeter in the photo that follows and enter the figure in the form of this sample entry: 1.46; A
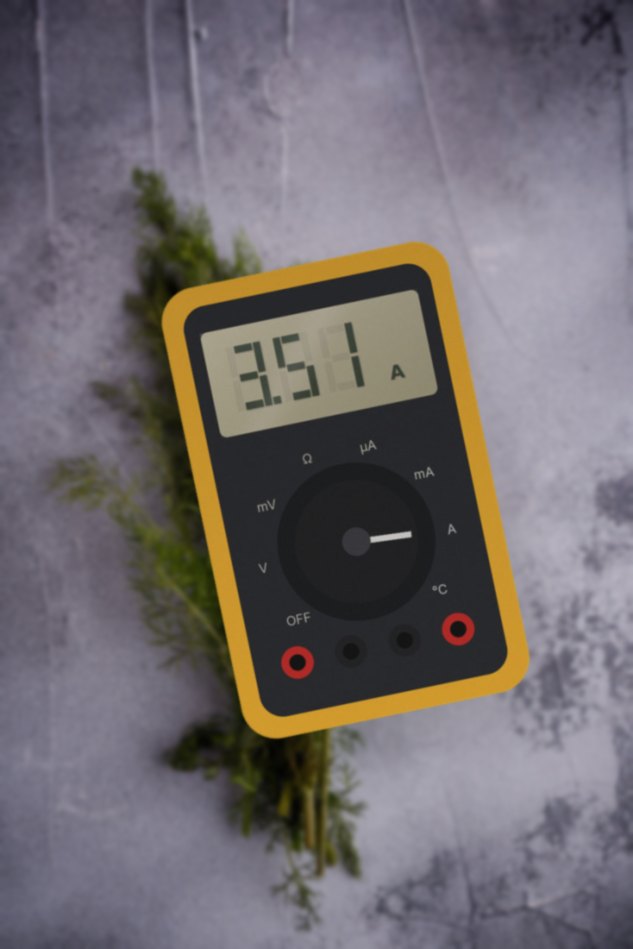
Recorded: 3.51; A
